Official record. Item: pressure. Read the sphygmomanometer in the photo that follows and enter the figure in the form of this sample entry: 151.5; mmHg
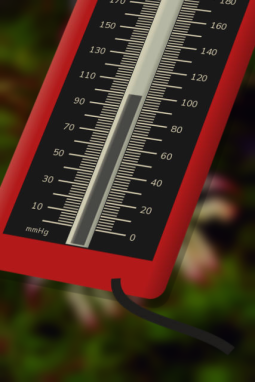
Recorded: 100; mmHg
